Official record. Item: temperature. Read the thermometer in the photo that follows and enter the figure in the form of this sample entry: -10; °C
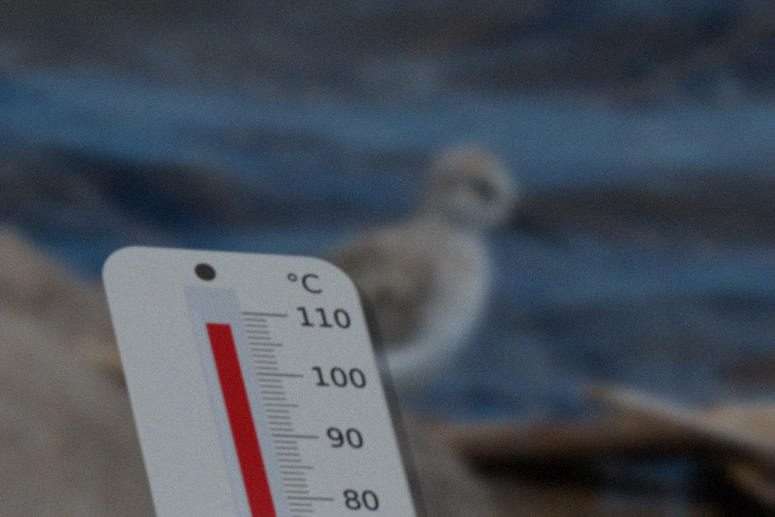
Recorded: 108; °C
